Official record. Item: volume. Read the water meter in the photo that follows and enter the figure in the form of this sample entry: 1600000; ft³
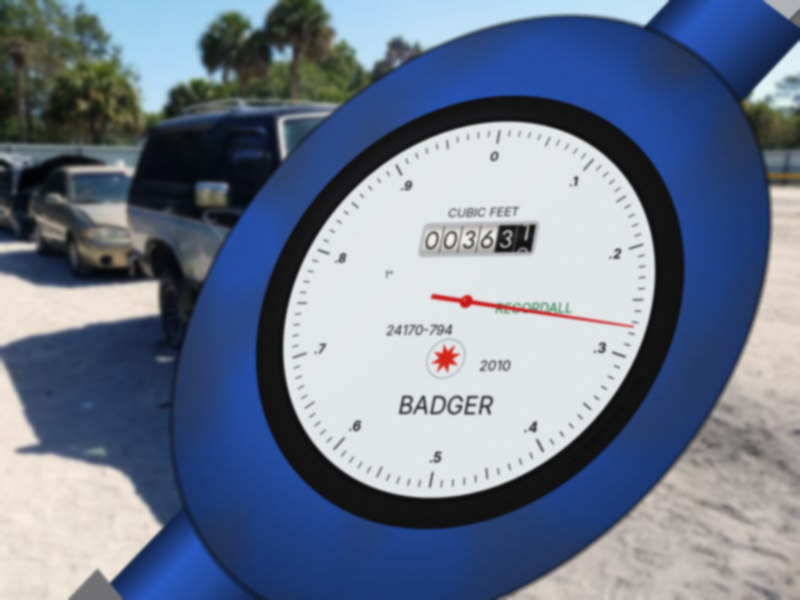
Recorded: 3631.27; ft³
